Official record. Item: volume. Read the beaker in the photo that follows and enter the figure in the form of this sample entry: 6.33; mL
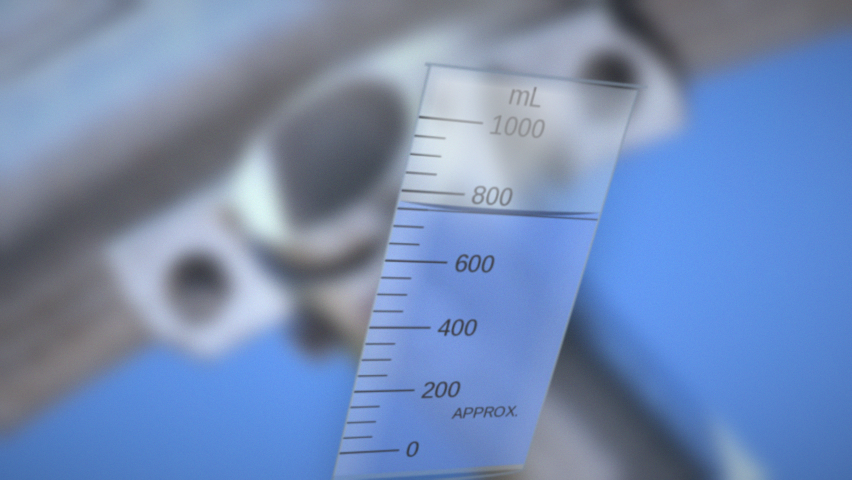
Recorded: 750; mL
